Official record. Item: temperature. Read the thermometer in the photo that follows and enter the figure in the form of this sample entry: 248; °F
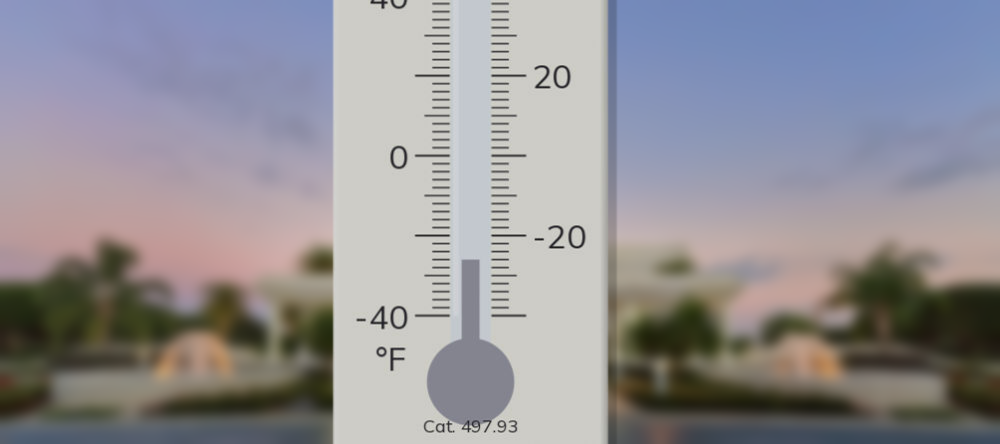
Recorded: -26; °F
